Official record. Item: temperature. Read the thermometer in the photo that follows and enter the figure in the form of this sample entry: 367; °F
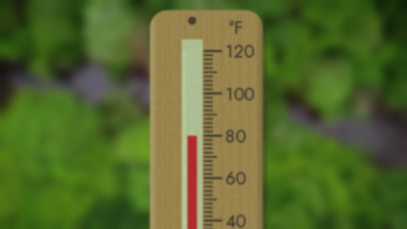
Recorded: 80; °F
